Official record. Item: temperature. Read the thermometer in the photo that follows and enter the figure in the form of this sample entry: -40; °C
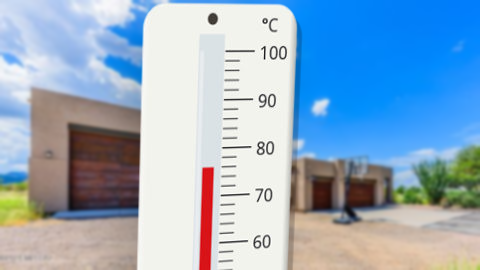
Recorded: 76; °C
